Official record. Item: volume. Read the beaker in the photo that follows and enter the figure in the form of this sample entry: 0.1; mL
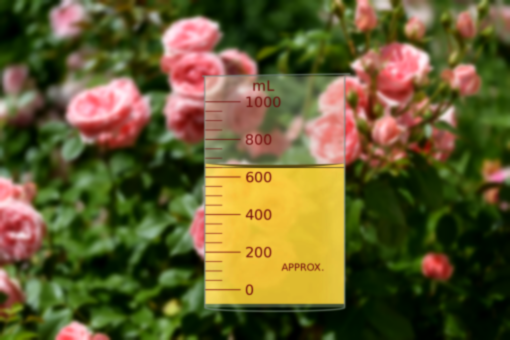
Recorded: 650; mL
